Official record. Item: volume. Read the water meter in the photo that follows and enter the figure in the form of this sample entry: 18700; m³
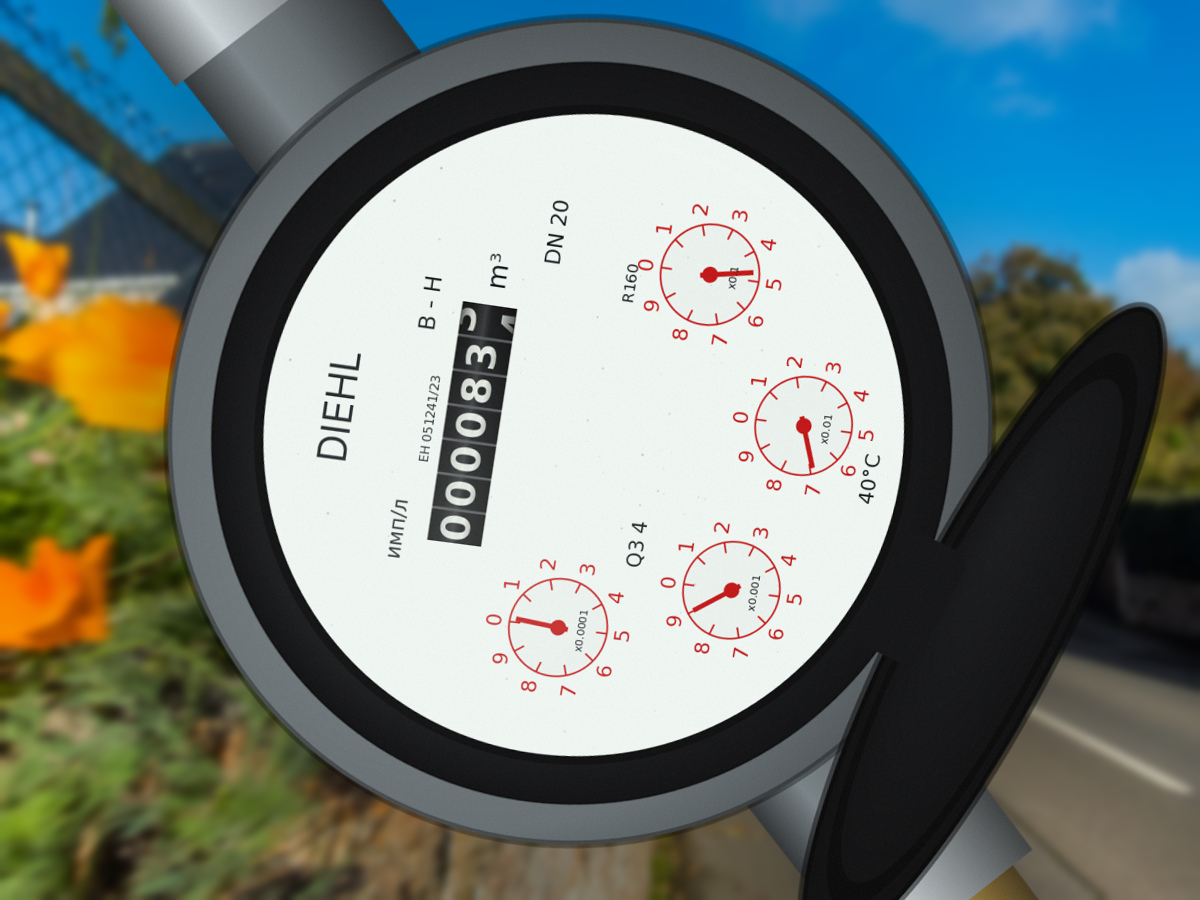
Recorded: 833.4690; m³
